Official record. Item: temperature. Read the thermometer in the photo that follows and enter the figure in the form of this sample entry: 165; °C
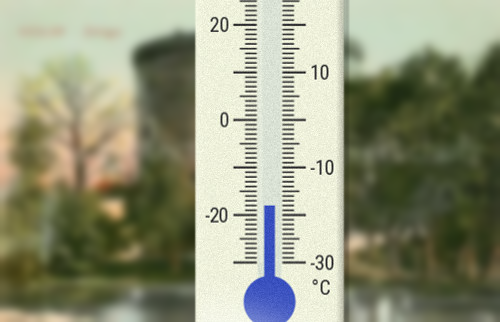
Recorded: -18; °C
